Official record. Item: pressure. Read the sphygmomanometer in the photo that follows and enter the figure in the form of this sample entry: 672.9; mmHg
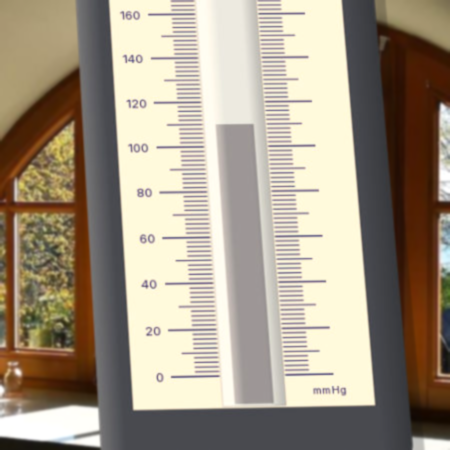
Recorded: 110; mmHg
